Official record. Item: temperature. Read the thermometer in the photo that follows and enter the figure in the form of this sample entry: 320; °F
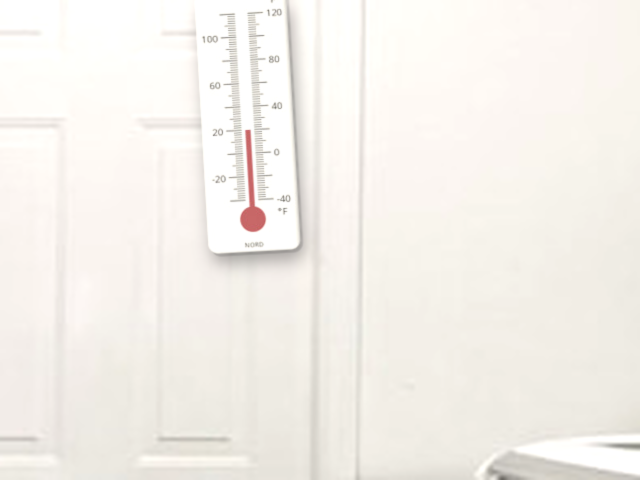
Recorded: 20; °F
